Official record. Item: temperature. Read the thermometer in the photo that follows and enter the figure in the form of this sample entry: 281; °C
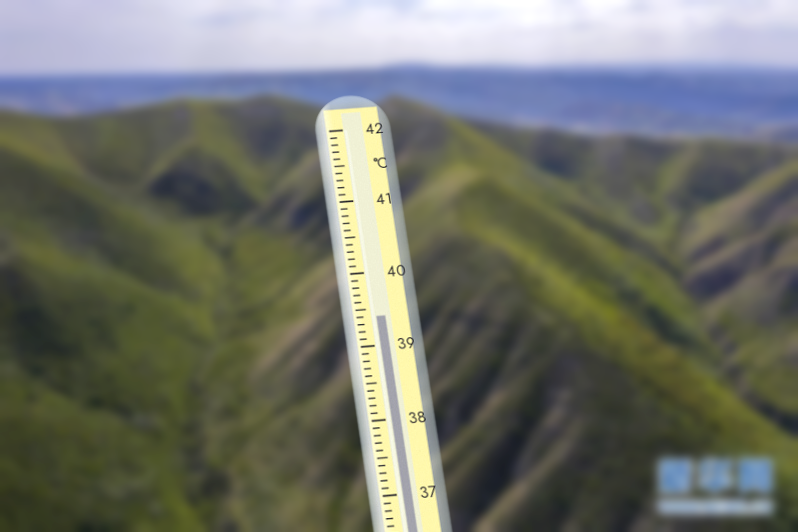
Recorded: 39.4; °C
